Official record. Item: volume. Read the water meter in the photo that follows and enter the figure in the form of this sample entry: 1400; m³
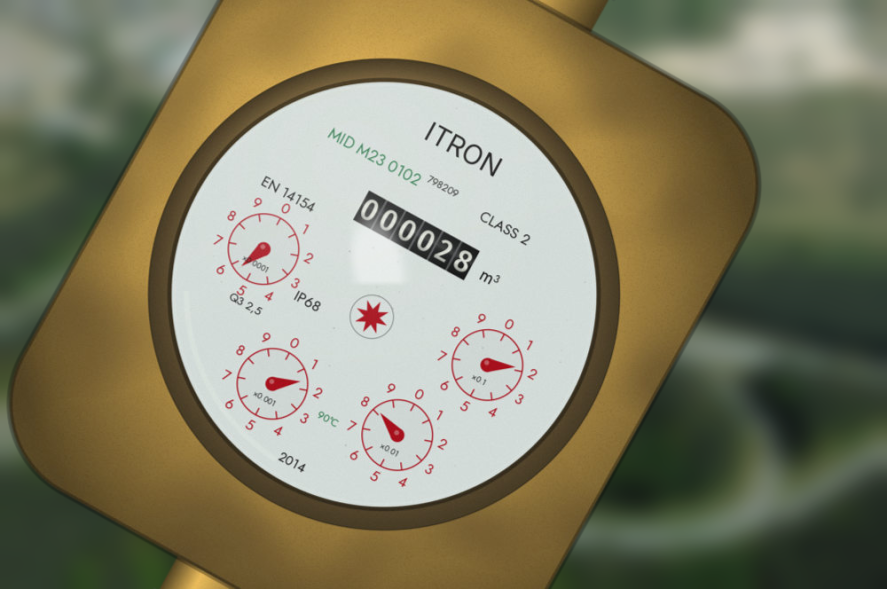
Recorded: 28.1815; m³
